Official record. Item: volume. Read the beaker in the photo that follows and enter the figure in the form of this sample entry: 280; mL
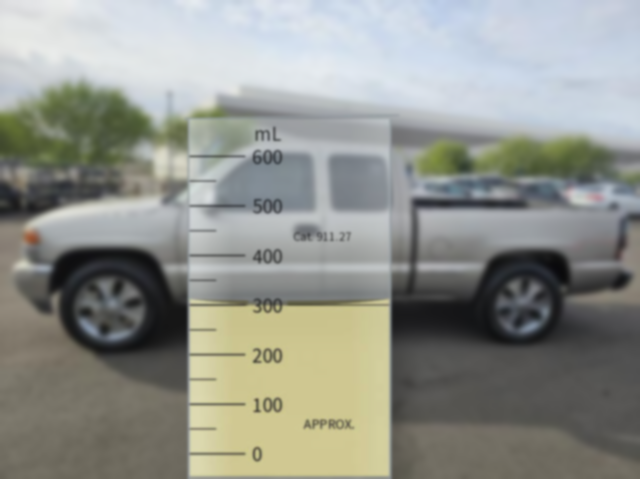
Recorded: 300; mL
